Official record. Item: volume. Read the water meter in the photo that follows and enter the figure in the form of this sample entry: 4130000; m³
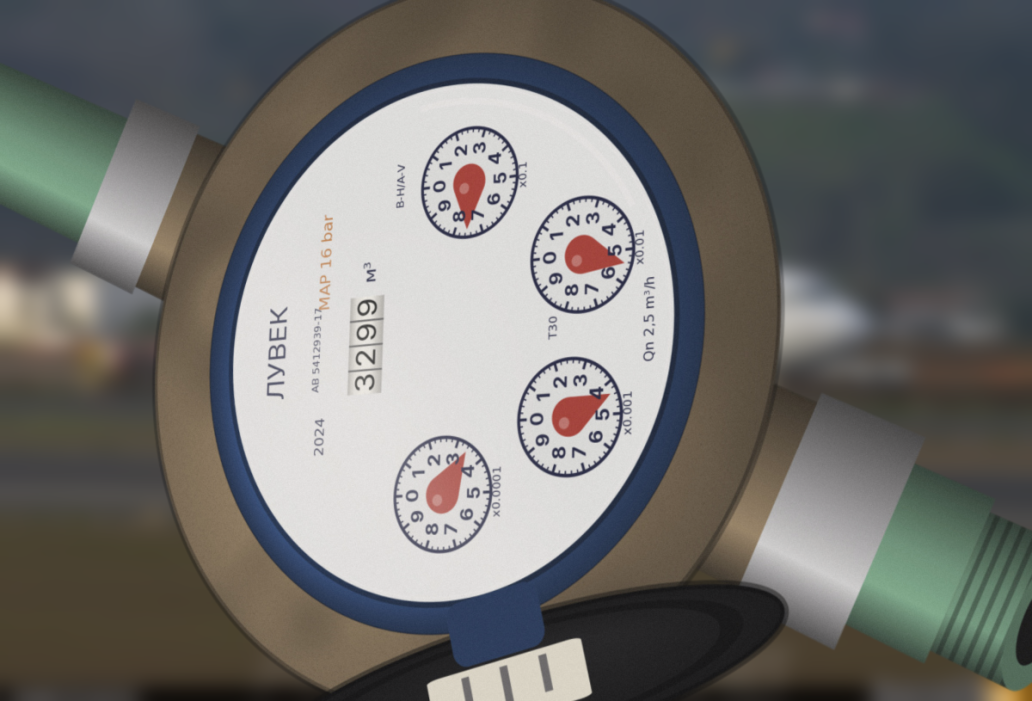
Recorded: 3299.7543; m³
